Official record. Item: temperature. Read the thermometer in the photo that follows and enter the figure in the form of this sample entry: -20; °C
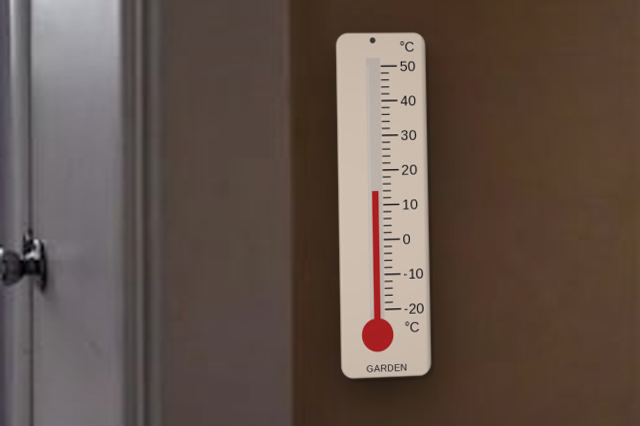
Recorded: 14; °C
